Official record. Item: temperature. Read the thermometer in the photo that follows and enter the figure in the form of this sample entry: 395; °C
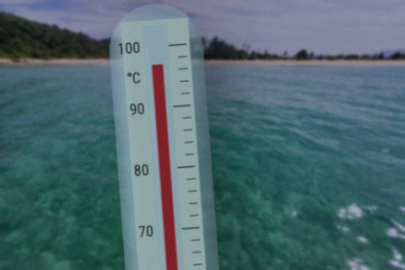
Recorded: 97; °C
